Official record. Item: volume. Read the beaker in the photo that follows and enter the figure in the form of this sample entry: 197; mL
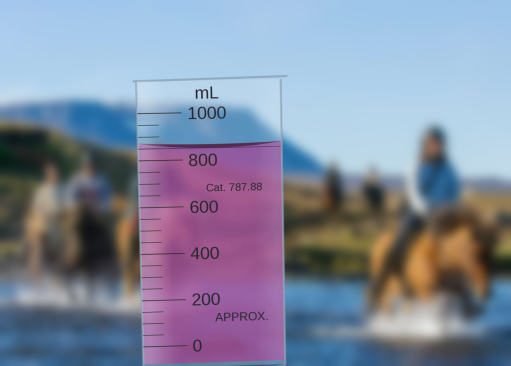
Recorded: 850; mL
